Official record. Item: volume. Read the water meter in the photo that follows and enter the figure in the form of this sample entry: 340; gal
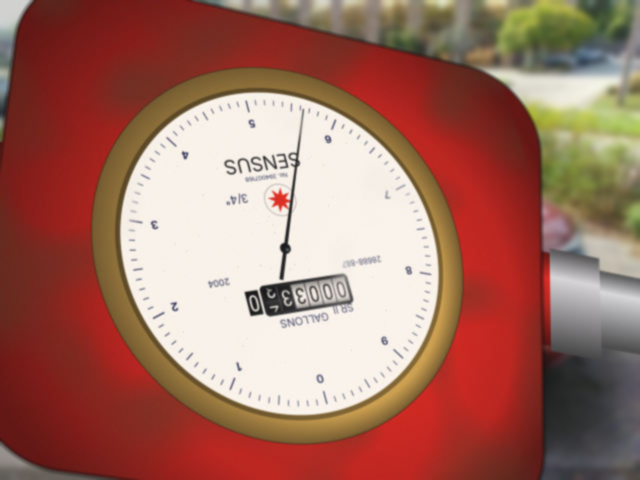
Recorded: 3325.6; gal
